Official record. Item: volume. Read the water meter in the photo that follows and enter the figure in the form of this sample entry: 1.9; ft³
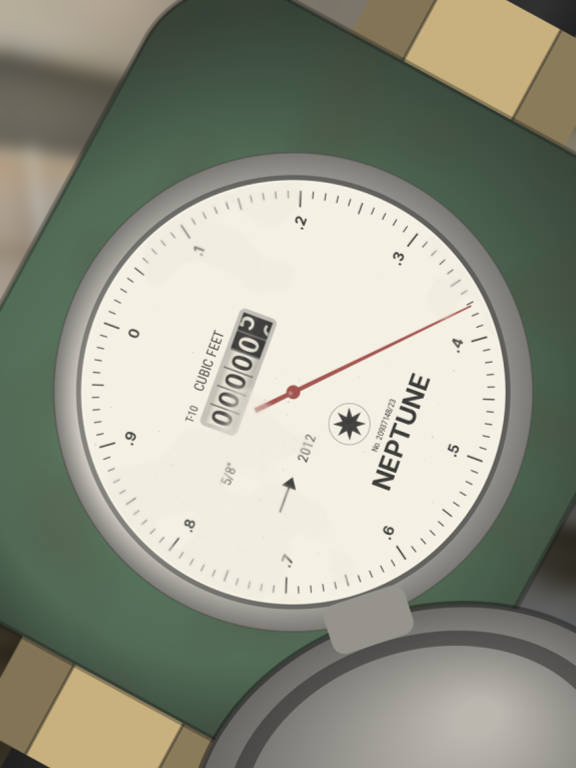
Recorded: 5.37; ft³
